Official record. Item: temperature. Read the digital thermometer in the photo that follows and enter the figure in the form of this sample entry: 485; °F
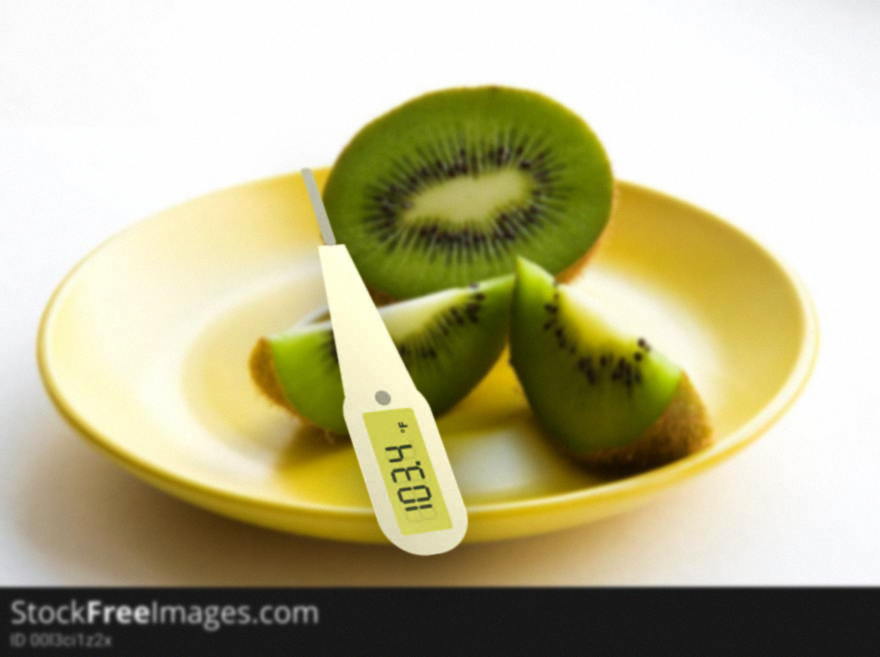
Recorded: 103.4; °F
